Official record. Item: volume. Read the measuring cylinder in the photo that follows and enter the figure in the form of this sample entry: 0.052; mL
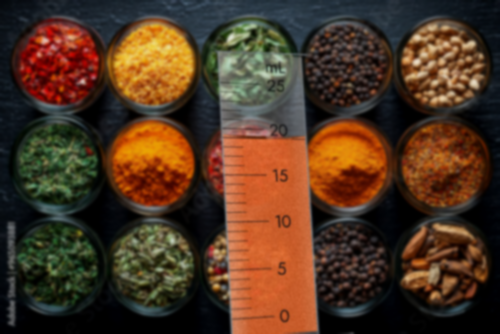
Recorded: 19; mL
